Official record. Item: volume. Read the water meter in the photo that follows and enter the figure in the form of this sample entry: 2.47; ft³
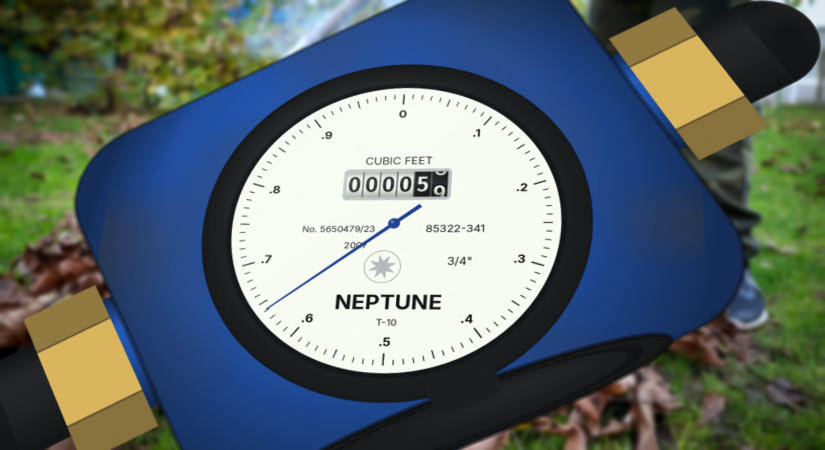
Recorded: 58.64; ft³
